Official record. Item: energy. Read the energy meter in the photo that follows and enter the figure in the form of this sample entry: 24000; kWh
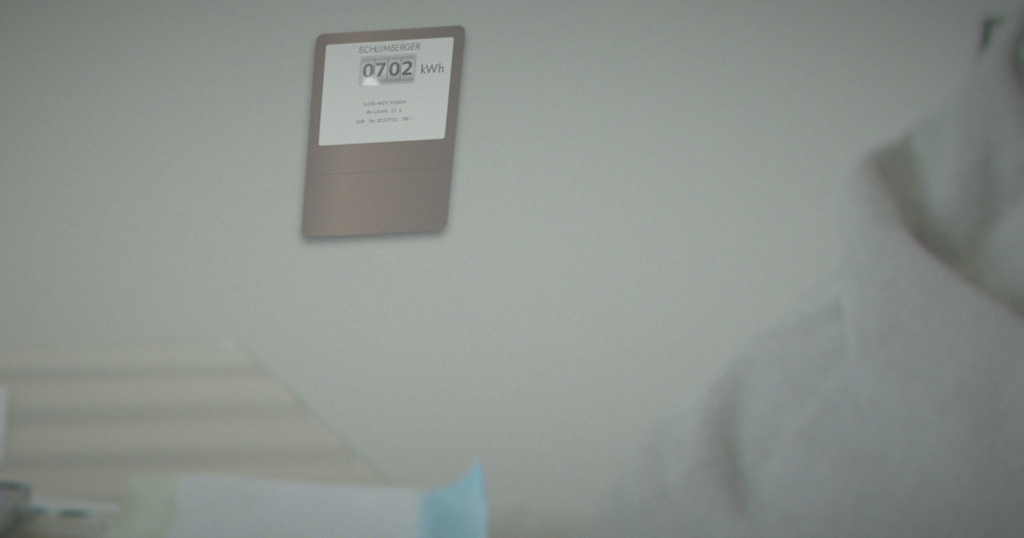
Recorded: 702; kWh
